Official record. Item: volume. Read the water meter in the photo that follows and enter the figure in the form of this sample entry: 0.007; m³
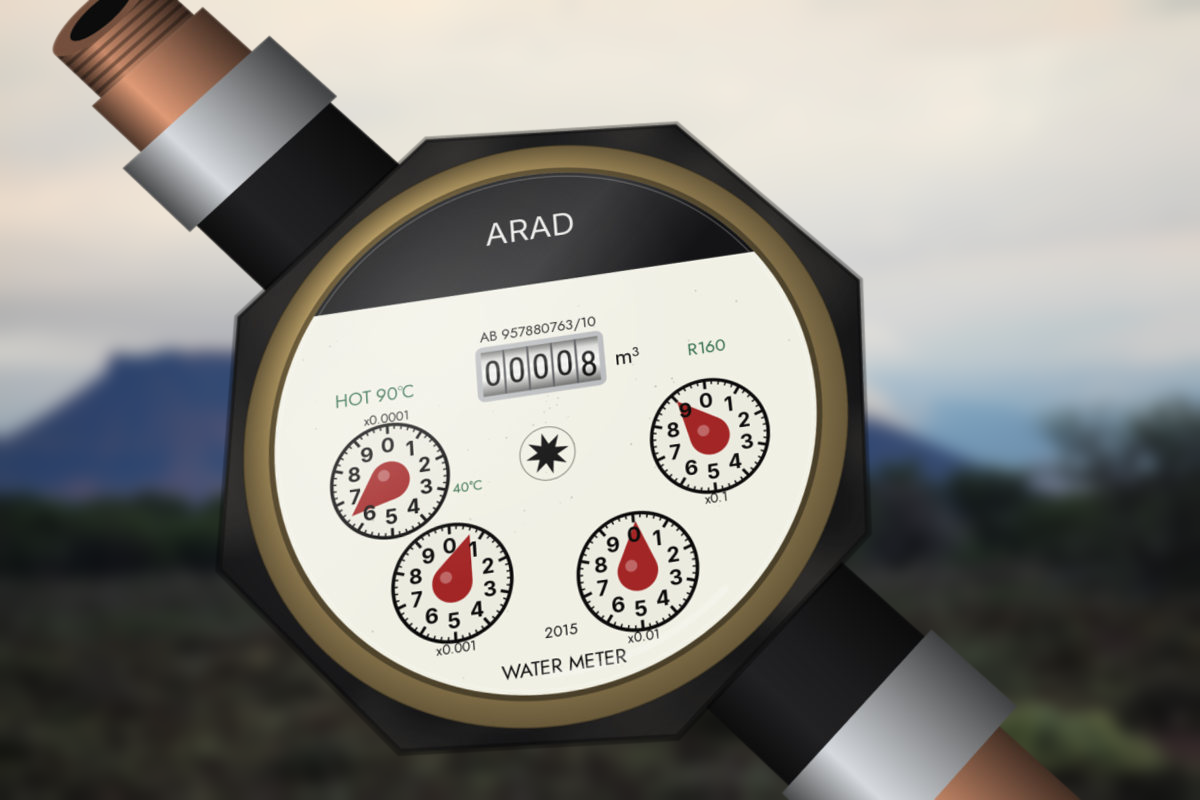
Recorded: 7.9006; m³
